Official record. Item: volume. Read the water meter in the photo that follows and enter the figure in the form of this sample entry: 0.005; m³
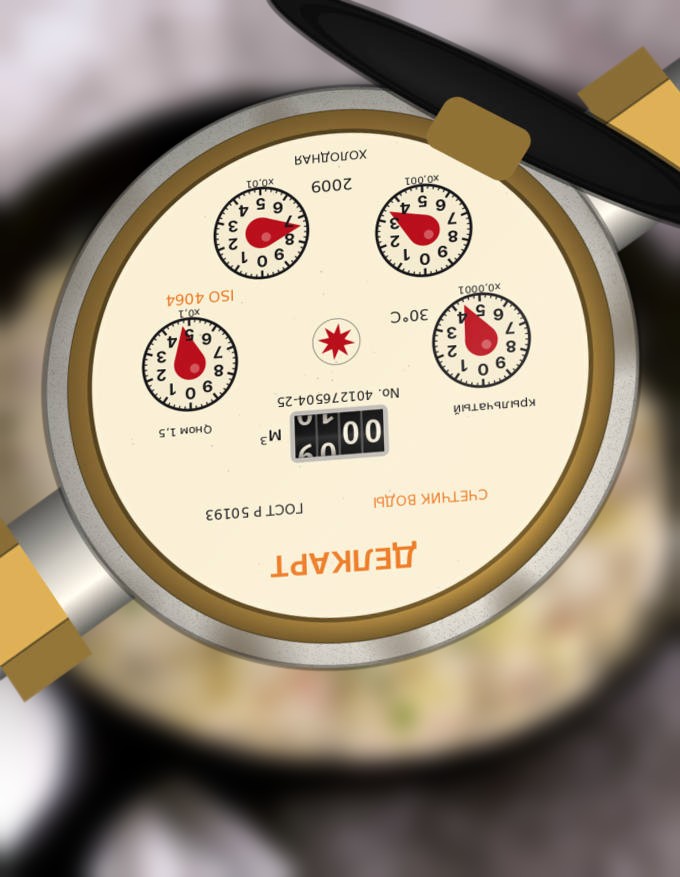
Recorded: 9.4734; m³
